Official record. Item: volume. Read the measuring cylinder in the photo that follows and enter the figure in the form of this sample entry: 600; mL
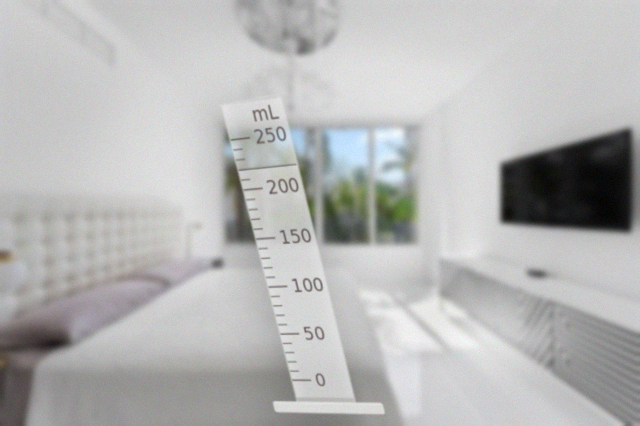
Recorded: 220; mL
